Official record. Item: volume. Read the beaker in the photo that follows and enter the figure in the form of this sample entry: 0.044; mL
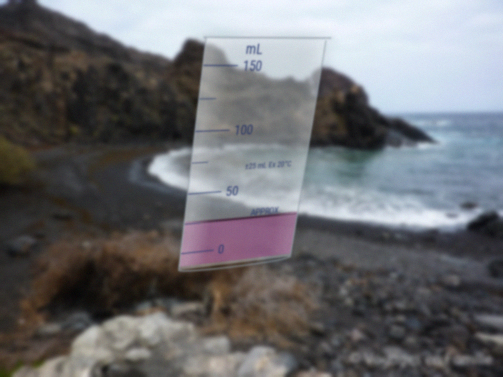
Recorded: 25; mL
